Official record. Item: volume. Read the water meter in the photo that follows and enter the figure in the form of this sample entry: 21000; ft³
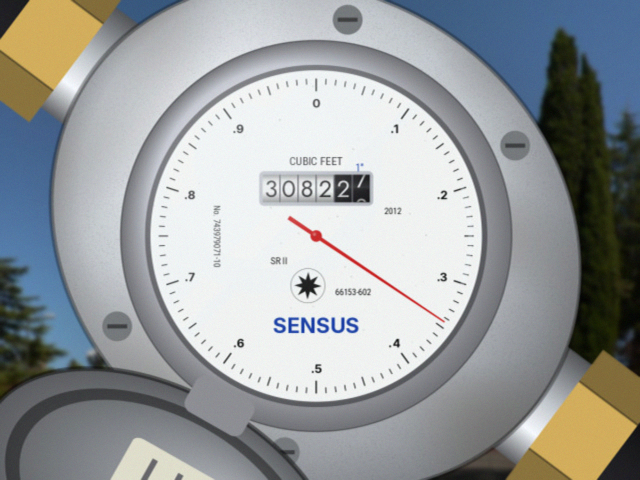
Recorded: 308227.34; ft³
